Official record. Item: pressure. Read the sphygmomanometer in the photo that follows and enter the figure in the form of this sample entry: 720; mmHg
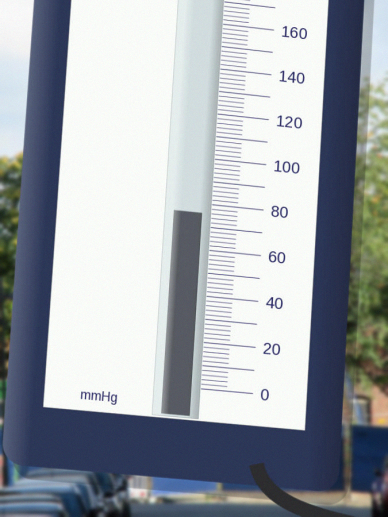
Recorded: 76; mmHg
